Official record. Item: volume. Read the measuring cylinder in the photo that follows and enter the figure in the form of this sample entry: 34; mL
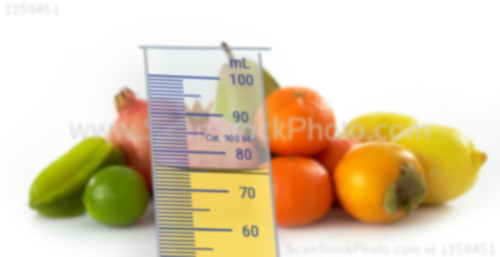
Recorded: 75; mL
